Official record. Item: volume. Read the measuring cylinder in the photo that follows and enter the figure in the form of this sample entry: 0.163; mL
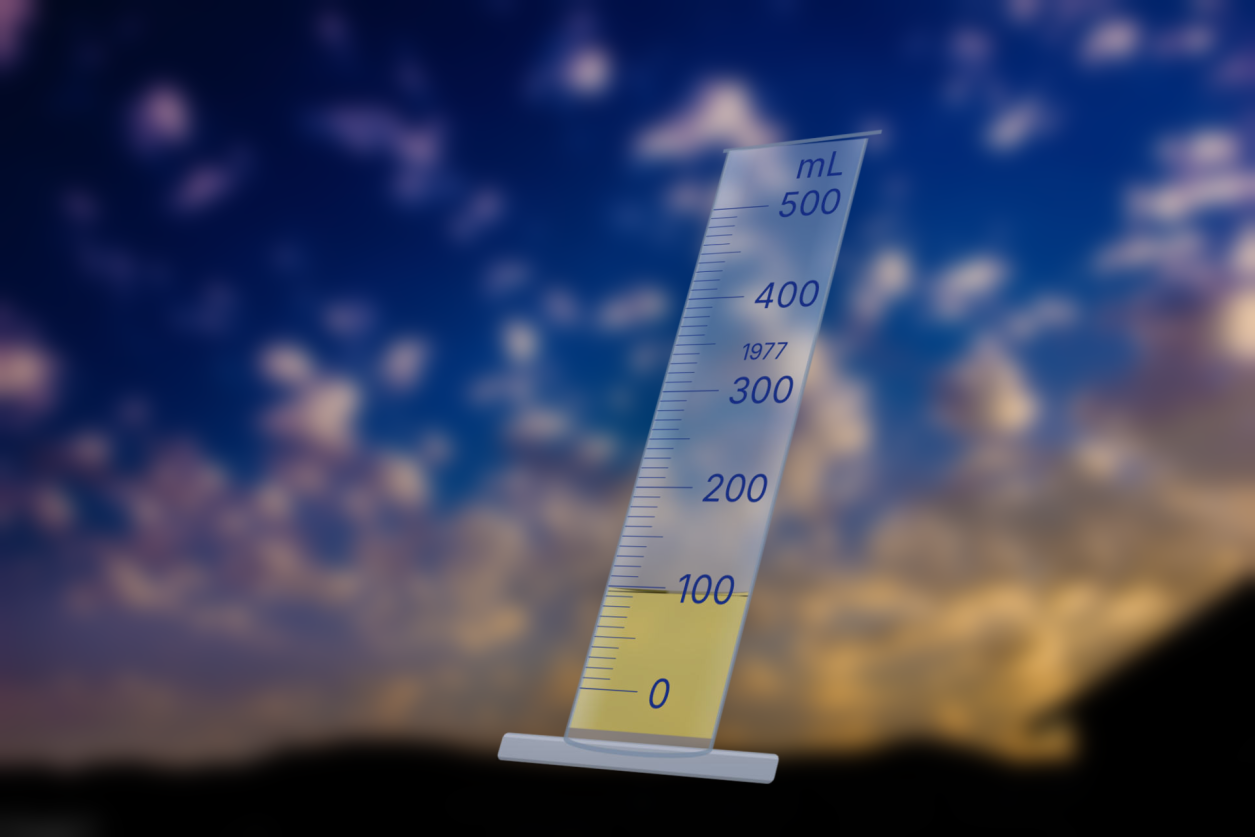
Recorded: 95; mL
